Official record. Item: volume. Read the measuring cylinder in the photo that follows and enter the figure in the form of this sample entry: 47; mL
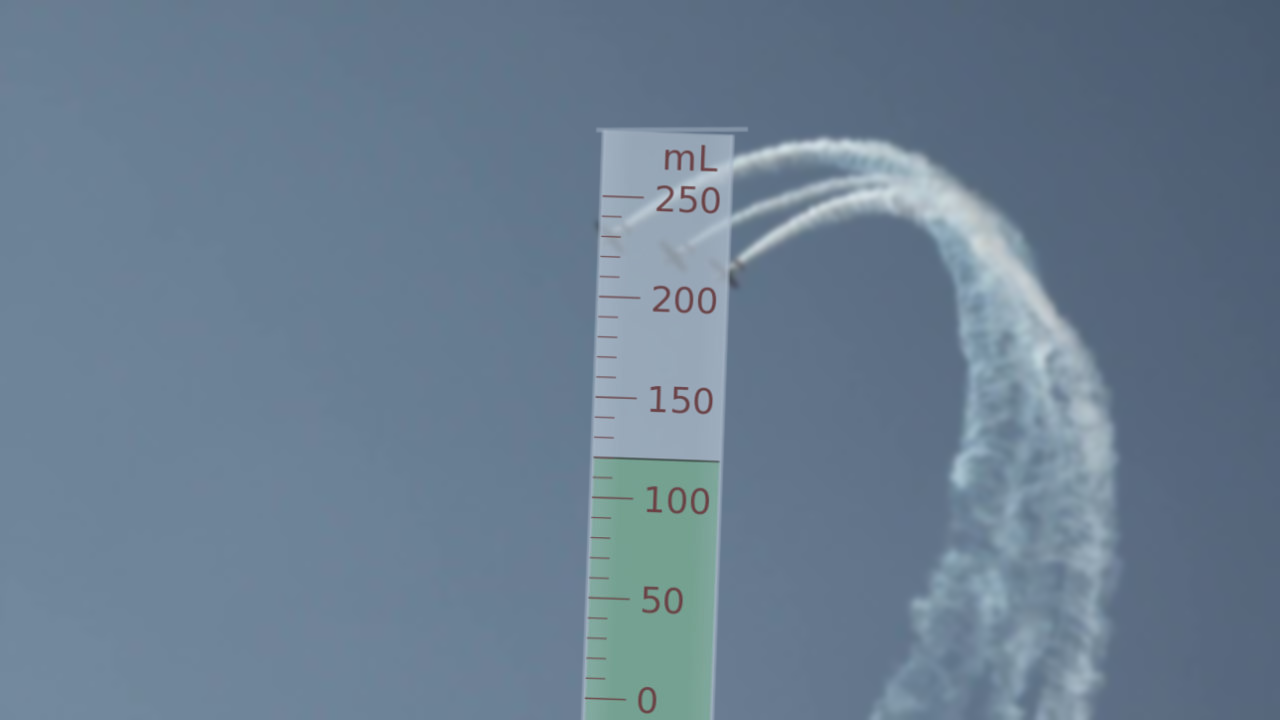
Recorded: 120; mL
